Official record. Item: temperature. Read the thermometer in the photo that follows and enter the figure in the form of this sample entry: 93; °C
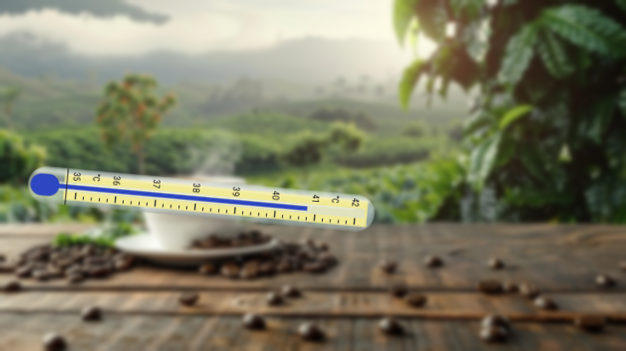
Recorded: 40.8; °C
